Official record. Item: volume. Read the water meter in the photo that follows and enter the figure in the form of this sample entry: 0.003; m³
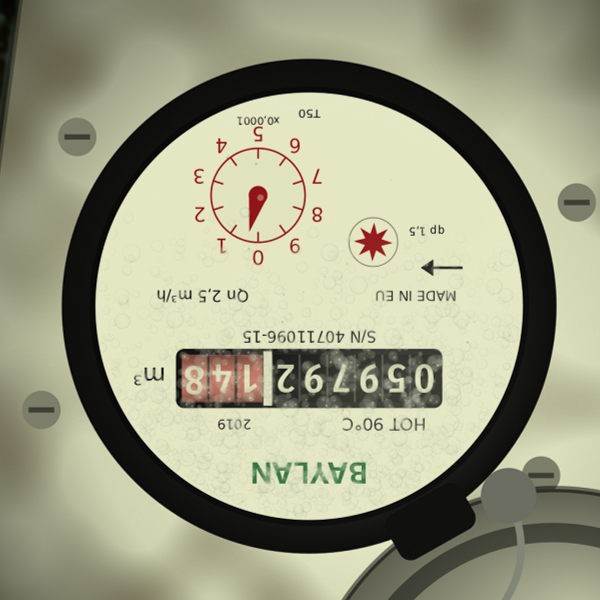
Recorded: 59792.1480; m³
